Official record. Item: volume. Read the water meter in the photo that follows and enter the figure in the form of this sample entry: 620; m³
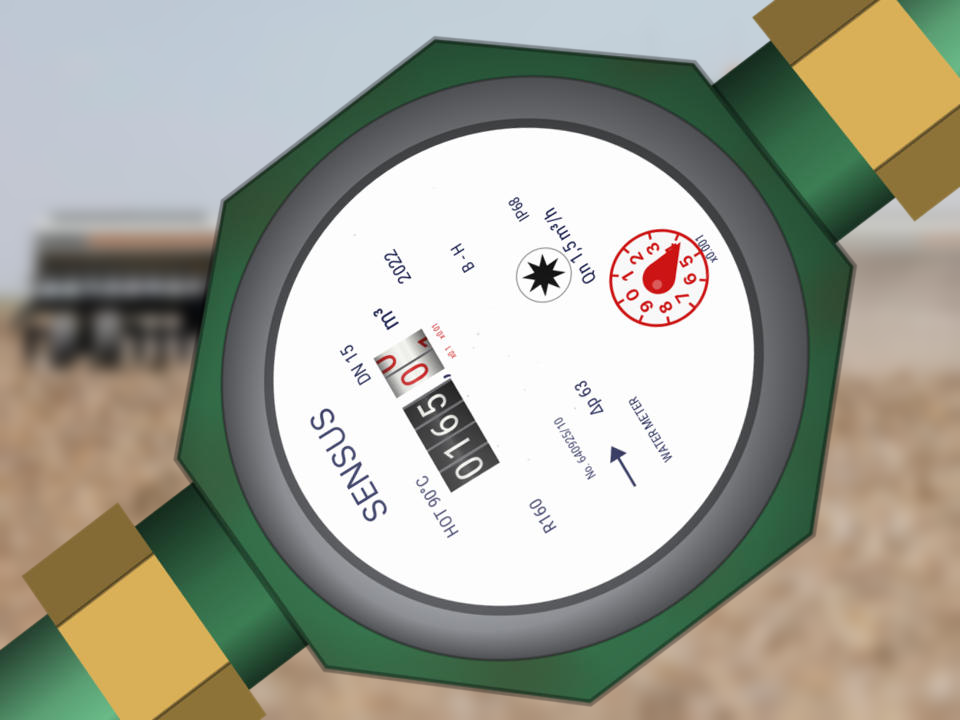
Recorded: 165.004; m³
